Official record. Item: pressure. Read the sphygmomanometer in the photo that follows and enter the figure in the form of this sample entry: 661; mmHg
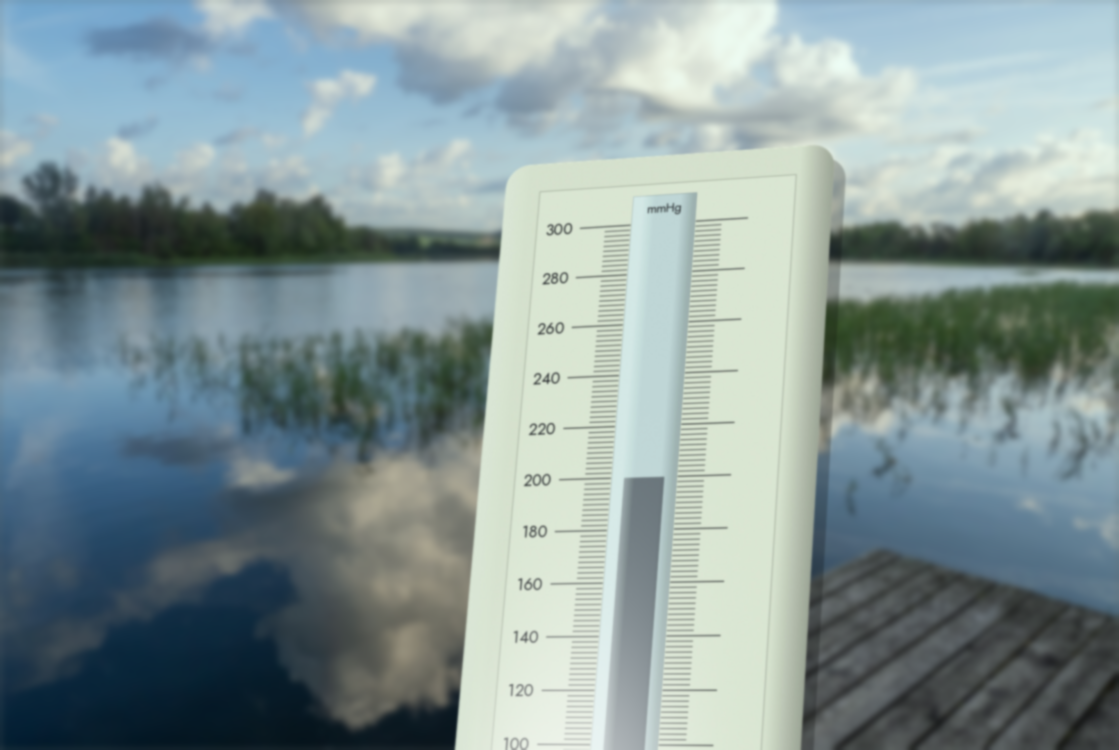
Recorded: 200; mmHg
